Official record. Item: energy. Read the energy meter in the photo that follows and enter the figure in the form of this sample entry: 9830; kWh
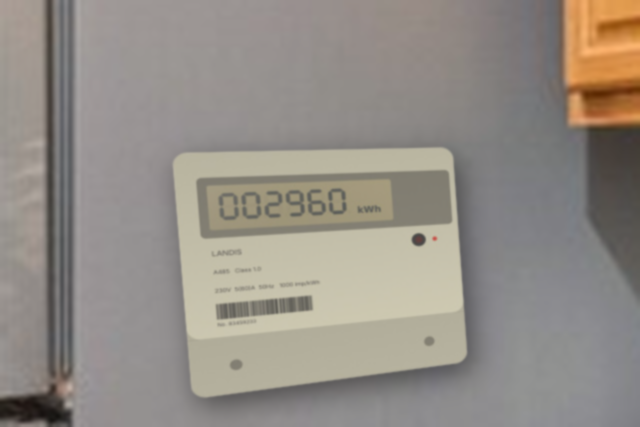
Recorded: 2960; kWh
